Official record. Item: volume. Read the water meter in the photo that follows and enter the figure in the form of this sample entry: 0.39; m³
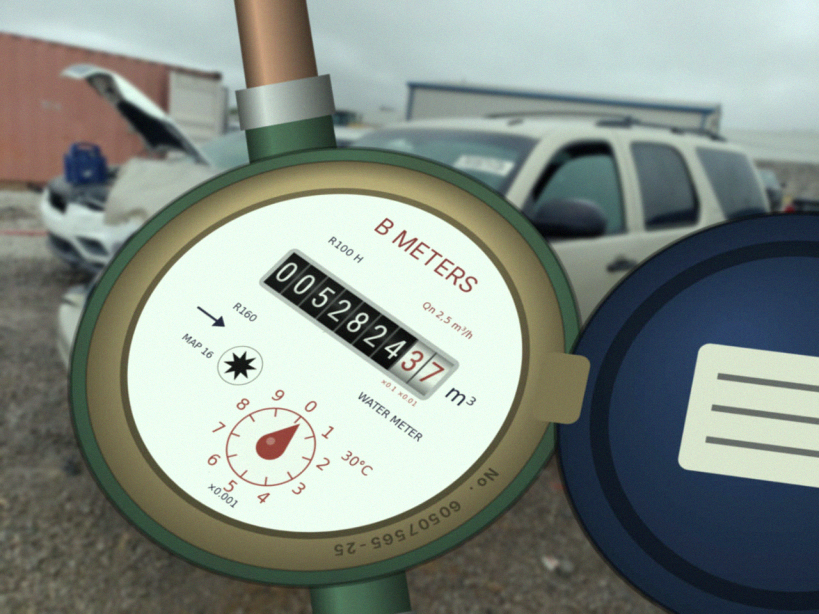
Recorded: 52824.370; m³
